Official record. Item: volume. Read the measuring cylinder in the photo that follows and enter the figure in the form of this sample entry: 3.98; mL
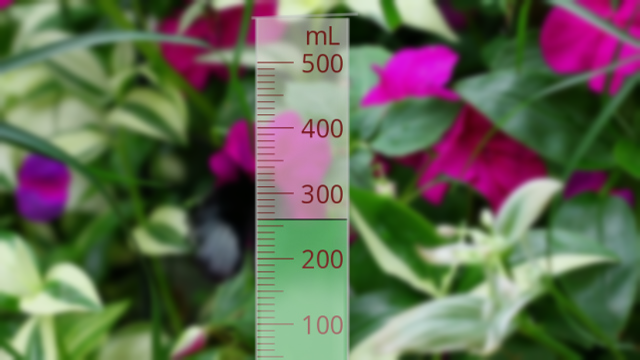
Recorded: 260; mL
